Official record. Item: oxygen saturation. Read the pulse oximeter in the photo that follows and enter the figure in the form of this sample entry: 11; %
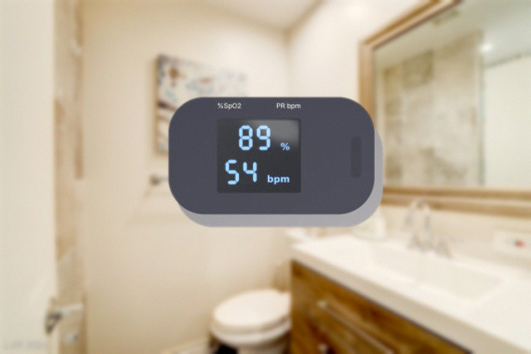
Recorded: 89; %
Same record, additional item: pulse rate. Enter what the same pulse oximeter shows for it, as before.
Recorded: 54; bpm
